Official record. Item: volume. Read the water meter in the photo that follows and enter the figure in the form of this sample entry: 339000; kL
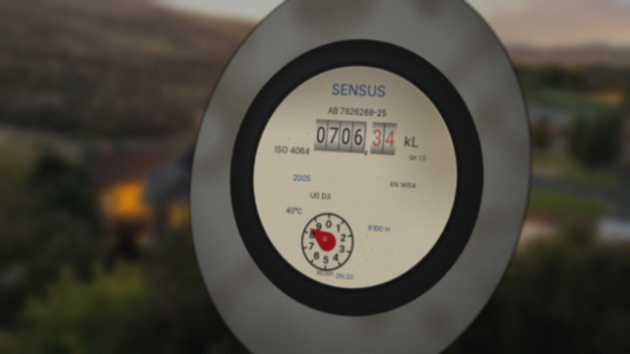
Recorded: 706.348; kL
